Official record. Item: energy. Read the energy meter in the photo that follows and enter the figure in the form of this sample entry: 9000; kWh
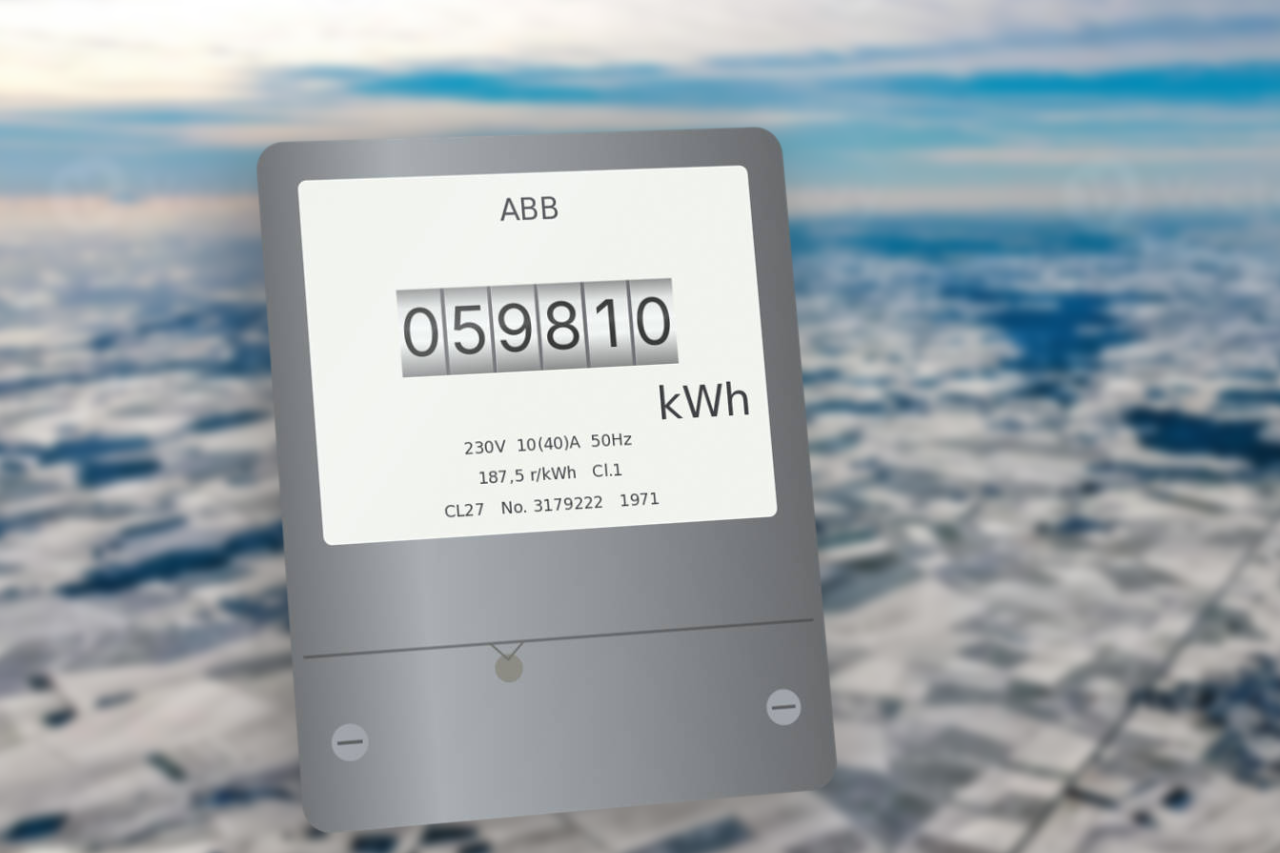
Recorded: 59810; kWh
